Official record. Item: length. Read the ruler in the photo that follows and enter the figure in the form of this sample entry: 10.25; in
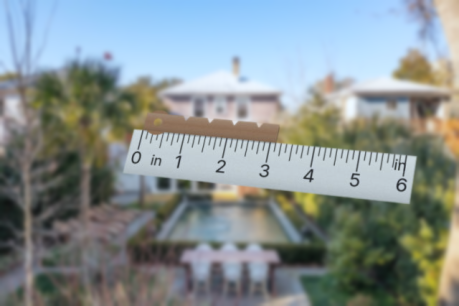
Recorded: 3.125; in
